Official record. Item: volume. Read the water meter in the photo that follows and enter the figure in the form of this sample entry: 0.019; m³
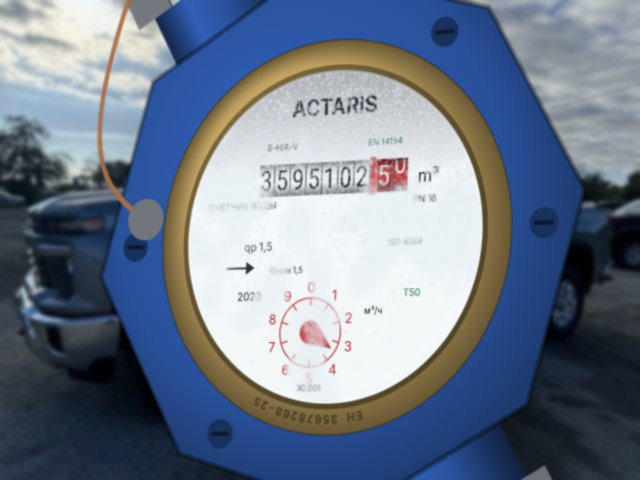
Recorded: 3595102.503; m³
